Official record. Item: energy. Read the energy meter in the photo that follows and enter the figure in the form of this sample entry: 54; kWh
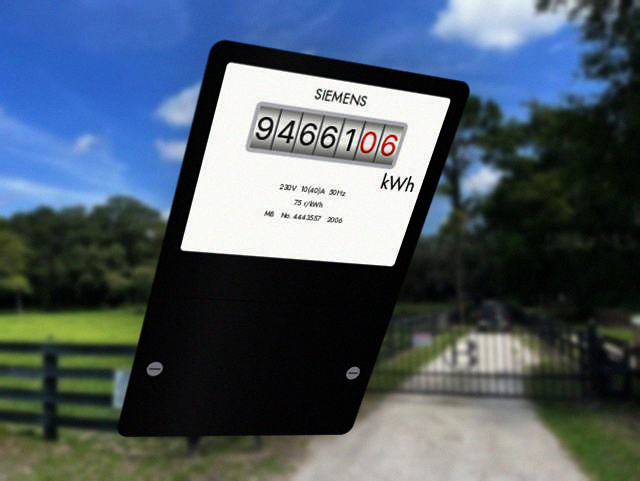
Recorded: 94661.06; kWh
